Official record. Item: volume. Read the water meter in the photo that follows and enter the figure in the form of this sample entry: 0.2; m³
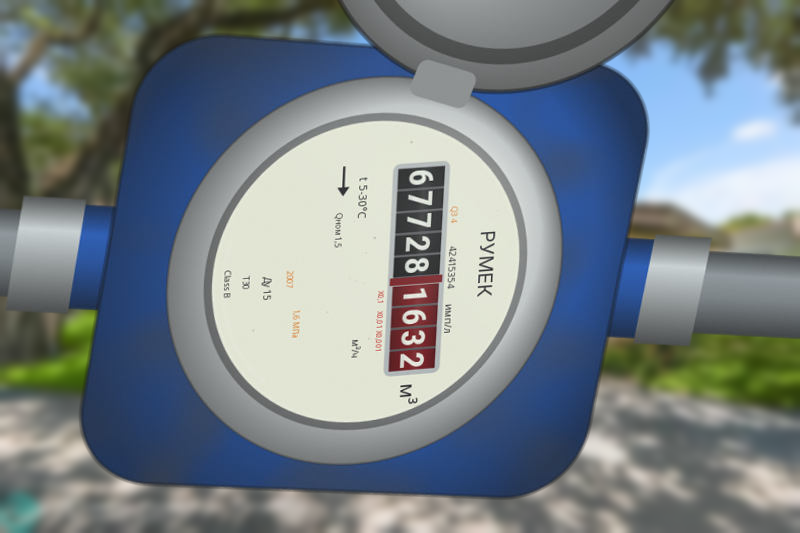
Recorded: 67728.1632; m³
